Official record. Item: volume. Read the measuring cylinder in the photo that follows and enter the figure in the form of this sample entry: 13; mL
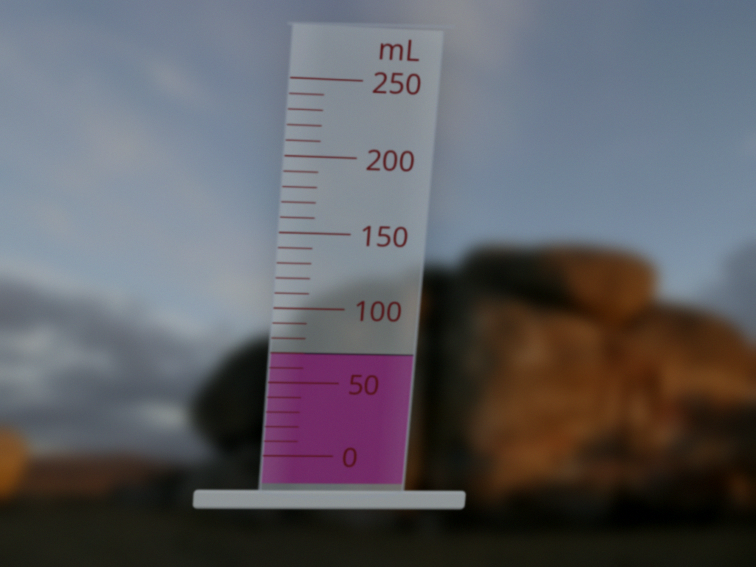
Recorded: 70; mL
